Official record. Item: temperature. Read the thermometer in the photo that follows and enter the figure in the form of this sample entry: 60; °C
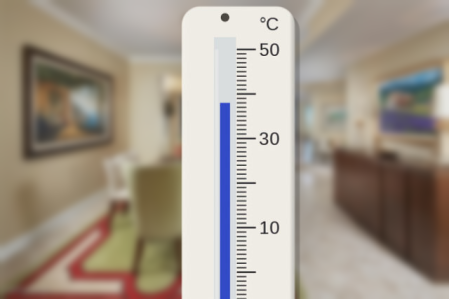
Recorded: 38; °C
